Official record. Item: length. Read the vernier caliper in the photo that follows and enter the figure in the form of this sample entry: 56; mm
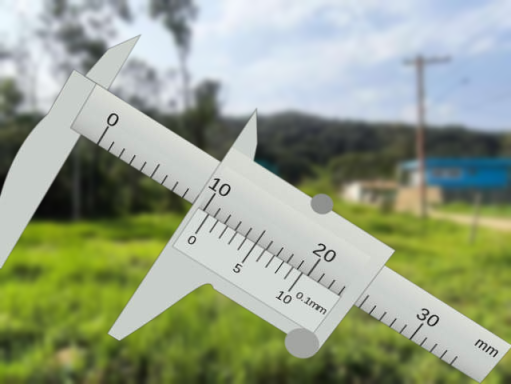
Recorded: 10.5; mm
